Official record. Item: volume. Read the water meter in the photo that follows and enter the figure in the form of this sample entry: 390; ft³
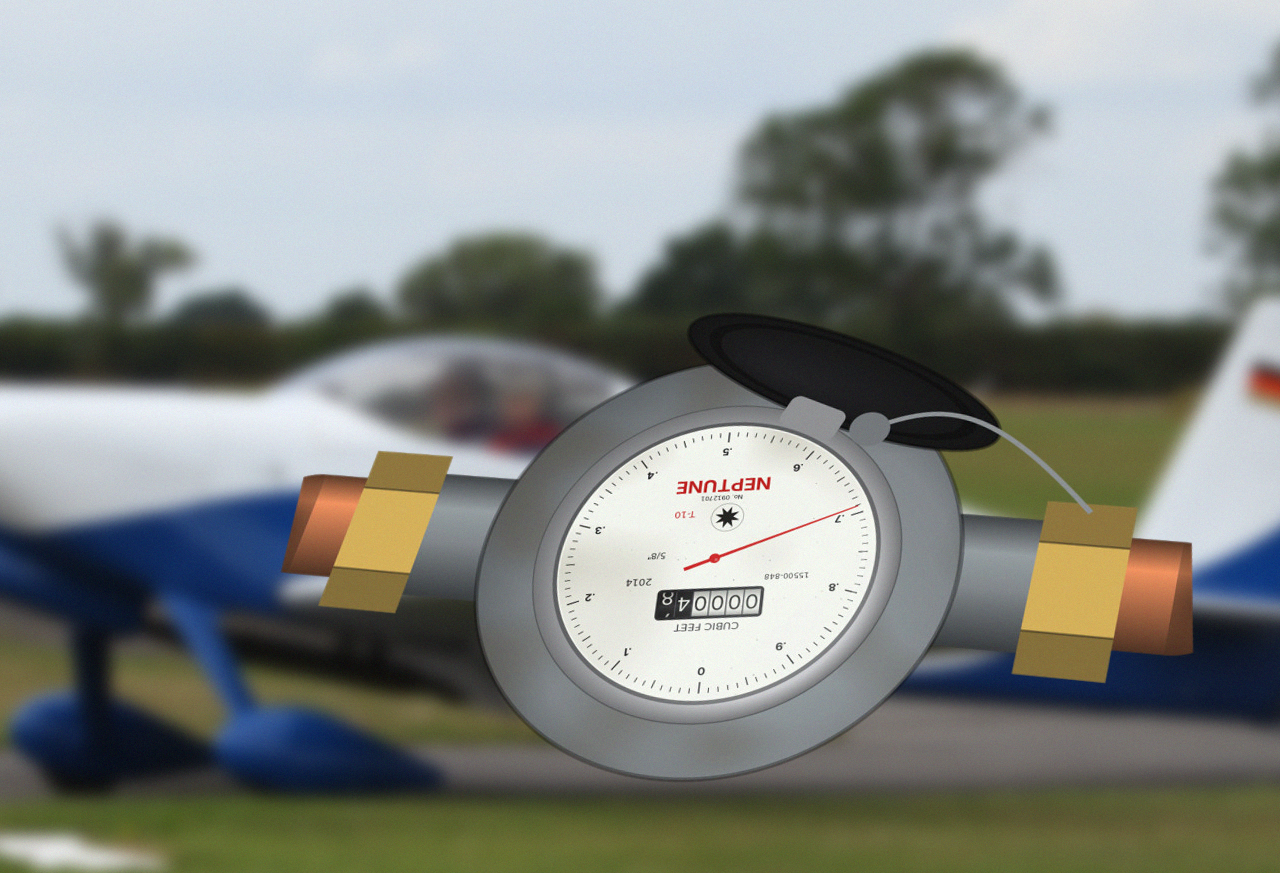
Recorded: 47.69; ft³
